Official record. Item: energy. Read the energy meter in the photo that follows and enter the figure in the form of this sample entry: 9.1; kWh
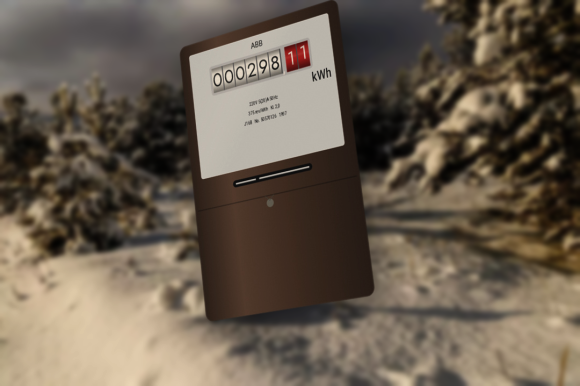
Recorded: 298.11; kWh
